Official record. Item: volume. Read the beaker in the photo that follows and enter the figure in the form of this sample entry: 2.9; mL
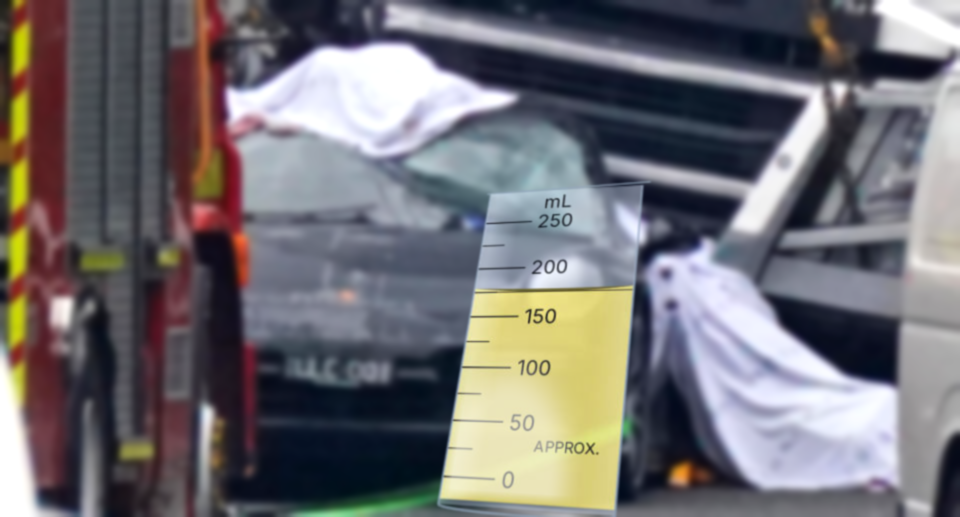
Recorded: 175; mL
